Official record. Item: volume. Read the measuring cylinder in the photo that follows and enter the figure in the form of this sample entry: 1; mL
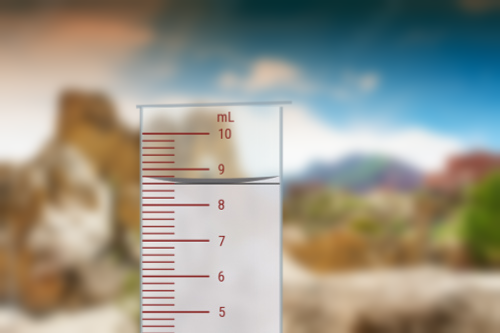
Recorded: 8.6; mL
